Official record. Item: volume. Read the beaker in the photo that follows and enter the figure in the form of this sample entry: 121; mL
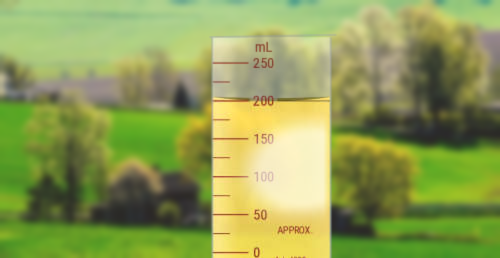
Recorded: 200; mL
